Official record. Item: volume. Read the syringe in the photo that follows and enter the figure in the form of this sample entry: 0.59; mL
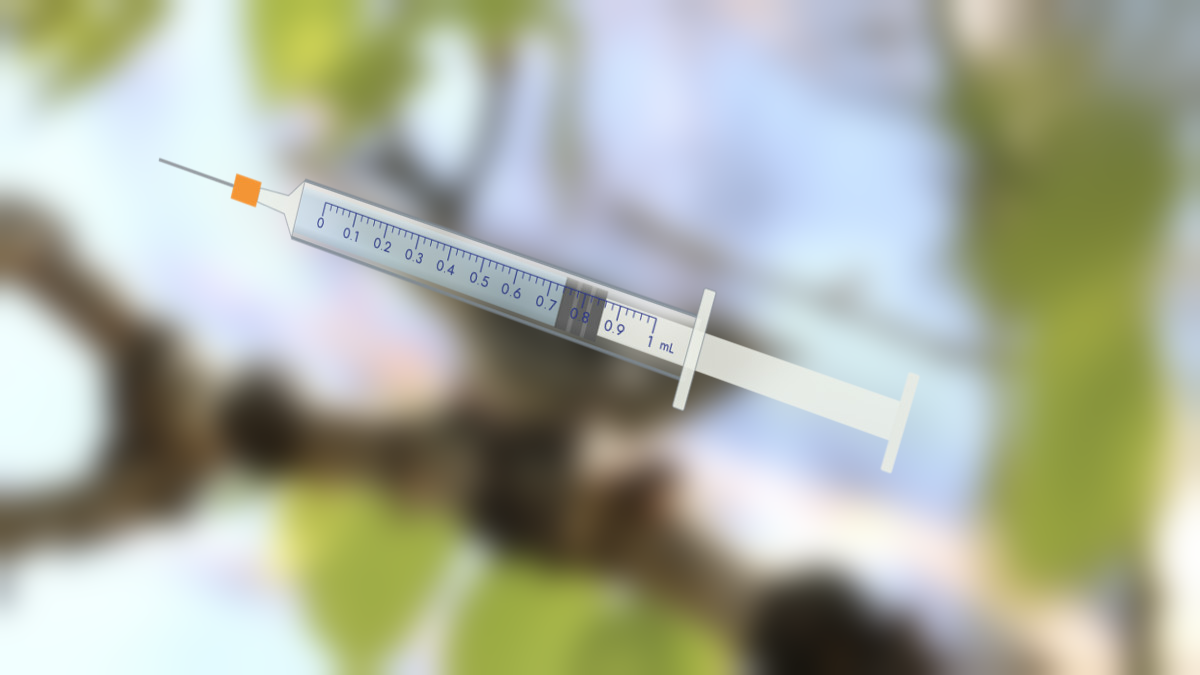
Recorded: 0.74; mL
